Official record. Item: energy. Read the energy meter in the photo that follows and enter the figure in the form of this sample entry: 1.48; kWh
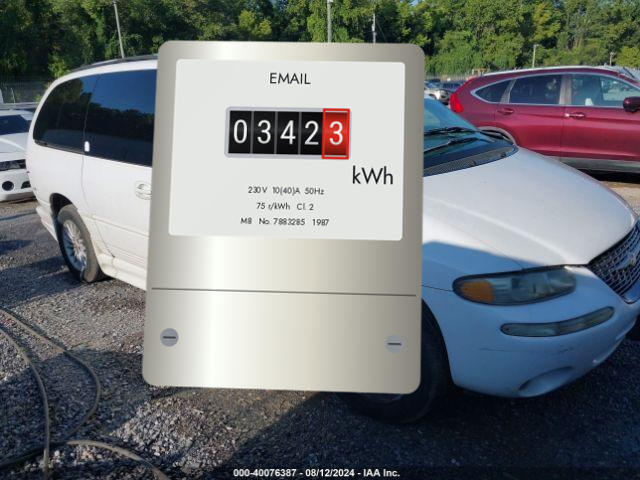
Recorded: 342.3; kWh
